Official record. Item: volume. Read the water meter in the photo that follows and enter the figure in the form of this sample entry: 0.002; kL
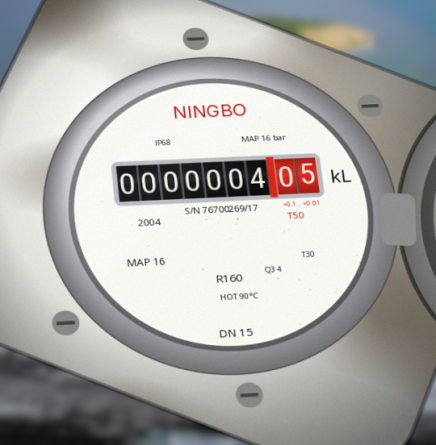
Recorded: 4.05; kL
